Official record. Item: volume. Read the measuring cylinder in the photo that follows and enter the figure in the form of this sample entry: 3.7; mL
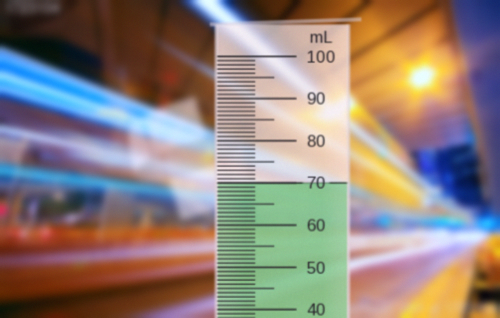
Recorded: 70; mL
